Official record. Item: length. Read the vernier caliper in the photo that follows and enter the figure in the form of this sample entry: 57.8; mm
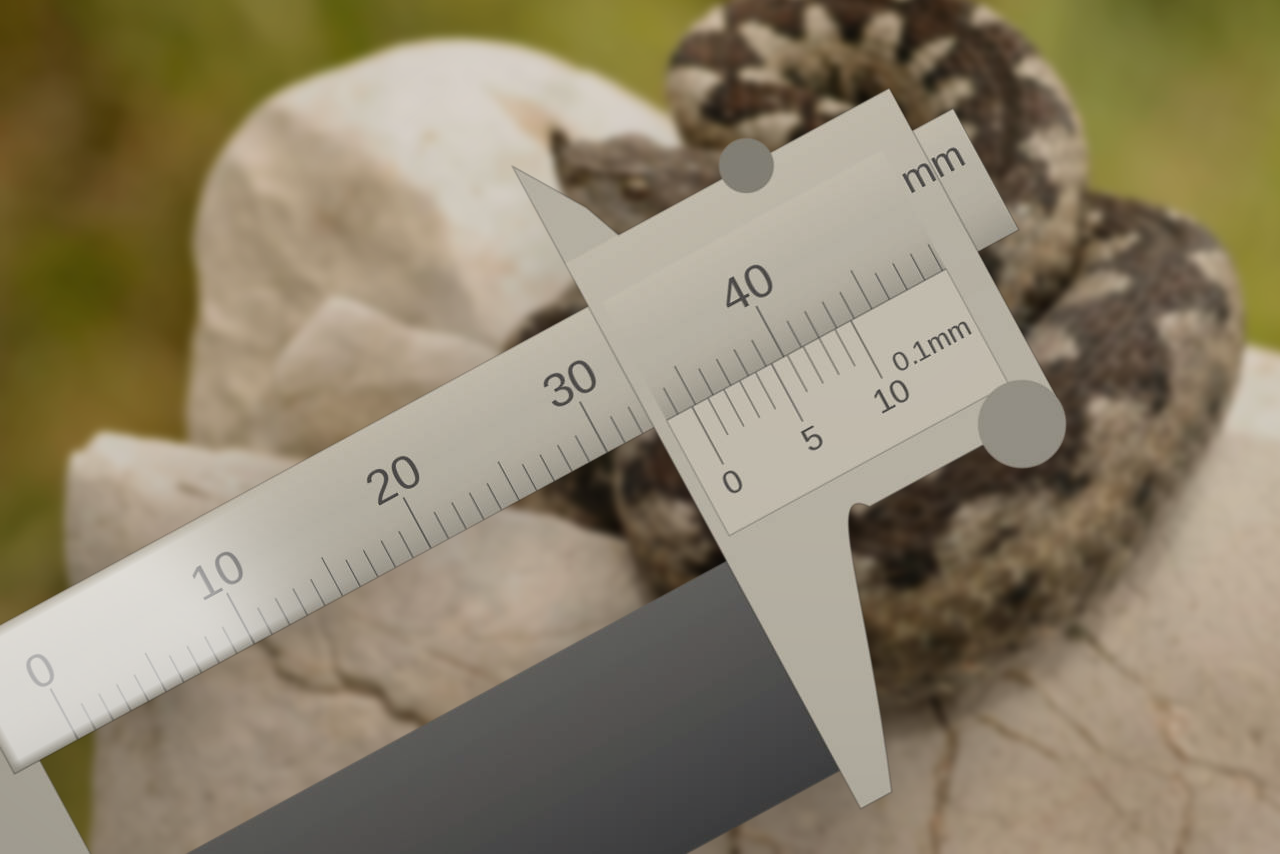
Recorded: 34.8; mm
